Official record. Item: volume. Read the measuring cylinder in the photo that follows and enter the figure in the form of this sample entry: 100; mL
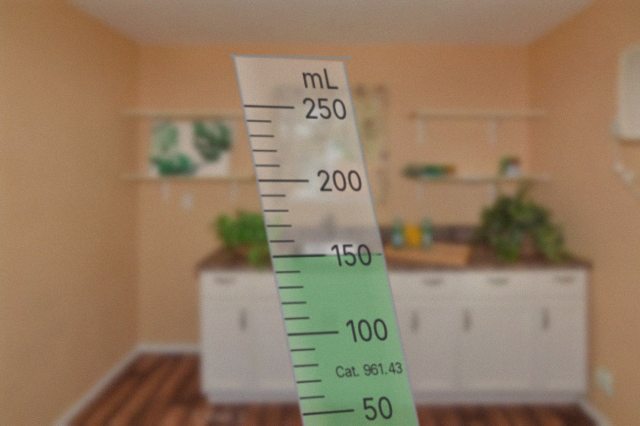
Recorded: 150; mL
